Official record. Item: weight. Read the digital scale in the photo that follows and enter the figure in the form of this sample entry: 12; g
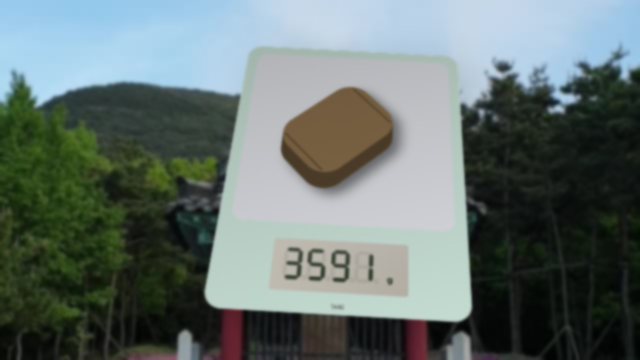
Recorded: 3591; g
